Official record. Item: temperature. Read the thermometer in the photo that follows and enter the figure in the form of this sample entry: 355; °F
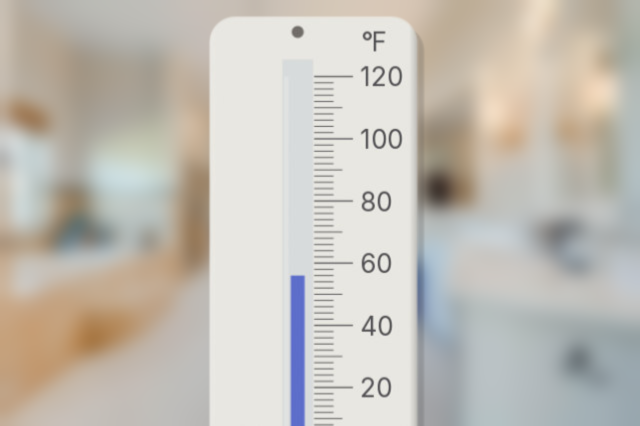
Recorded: 56; °F
